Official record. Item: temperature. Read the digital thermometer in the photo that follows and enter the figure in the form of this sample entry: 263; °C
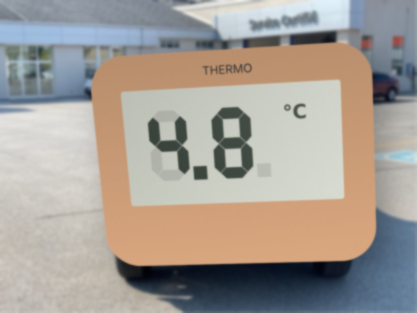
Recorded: 4.8; °C
